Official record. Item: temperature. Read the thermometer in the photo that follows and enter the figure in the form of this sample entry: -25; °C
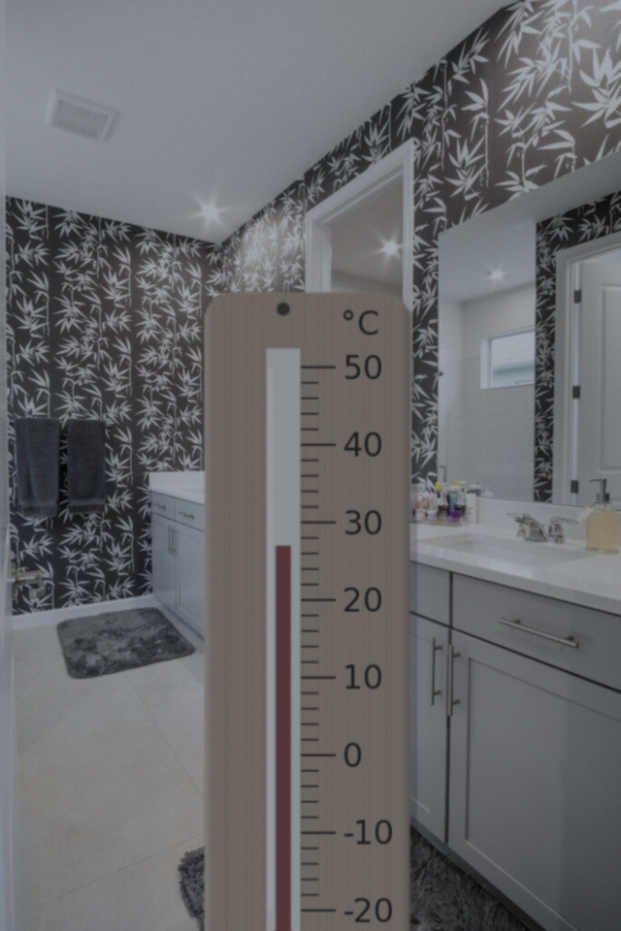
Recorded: 27; °C
